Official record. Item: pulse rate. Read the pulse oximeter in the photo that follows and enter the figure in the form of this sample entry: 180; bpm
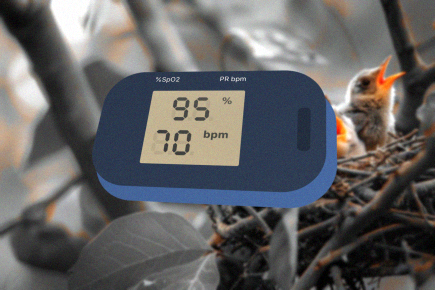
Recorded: 70; bpm
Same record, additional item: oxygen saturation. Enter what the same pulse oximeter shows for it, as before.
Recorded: 95; %
